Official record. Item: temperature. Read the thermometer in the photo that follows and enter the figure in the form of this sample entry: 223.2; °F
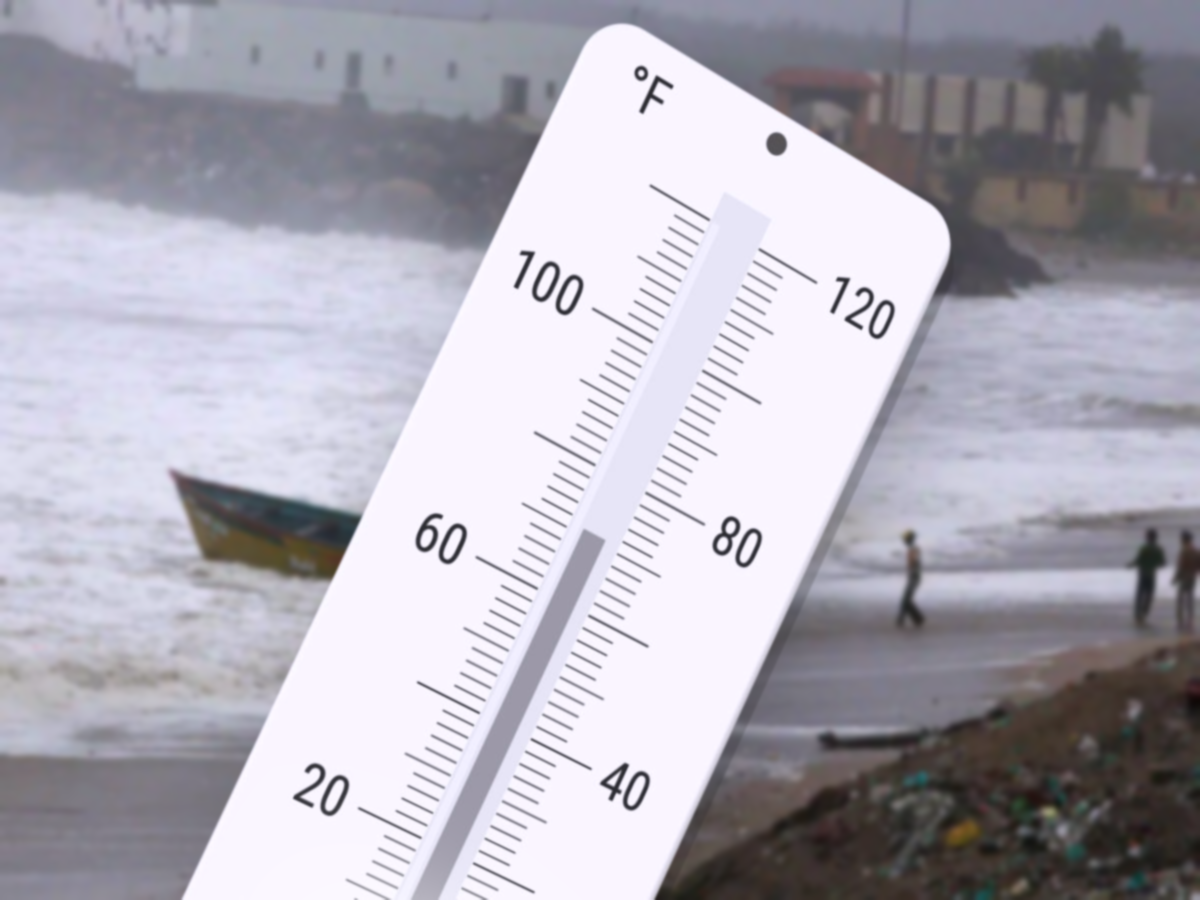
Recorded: 71; °F
